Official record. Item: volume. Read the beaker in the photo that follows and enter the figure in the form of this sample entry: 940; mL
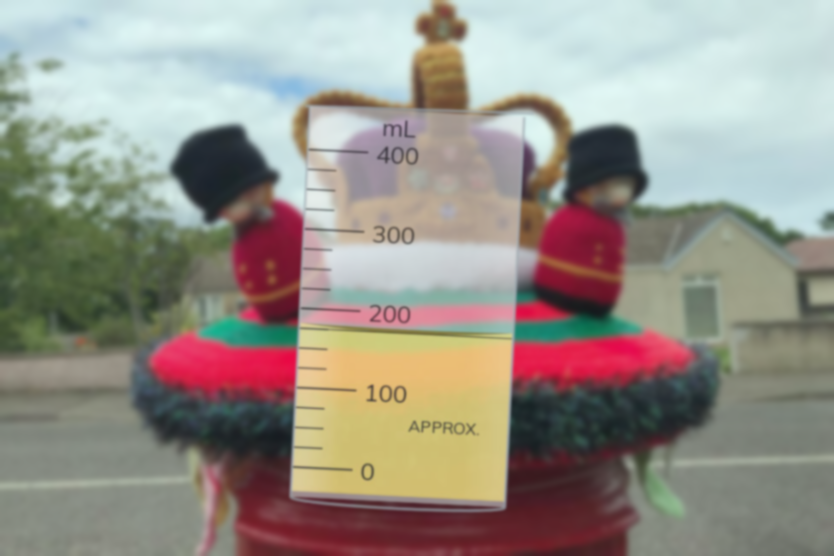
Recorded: 175; mL
